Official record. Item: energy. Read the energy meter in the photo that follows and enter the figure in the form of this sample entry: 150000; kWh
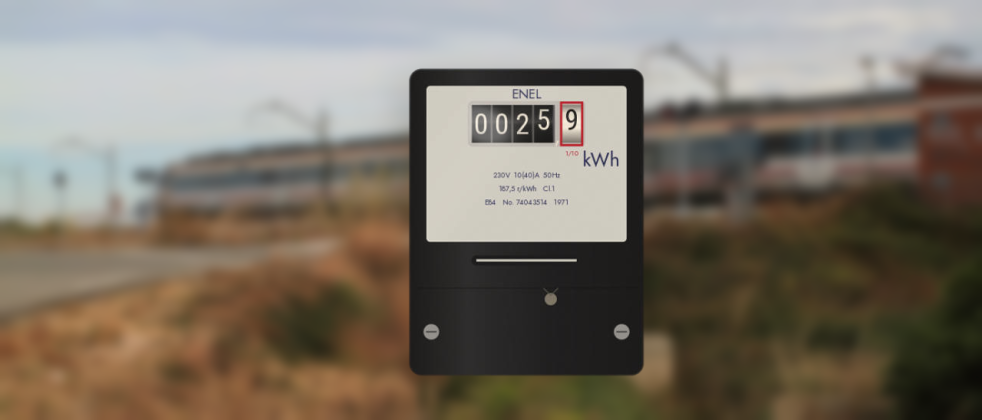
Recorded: 25.9; kWh
